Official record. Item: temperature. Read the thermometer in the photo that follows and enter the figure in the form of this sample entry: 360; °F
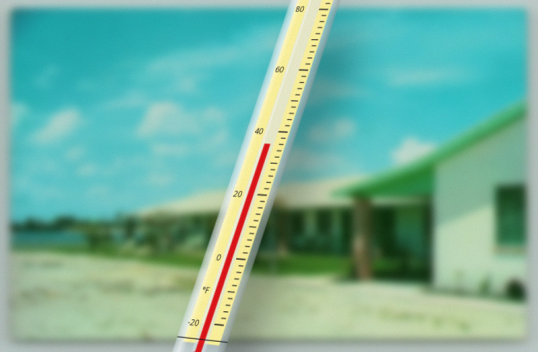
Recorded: 36; °F
